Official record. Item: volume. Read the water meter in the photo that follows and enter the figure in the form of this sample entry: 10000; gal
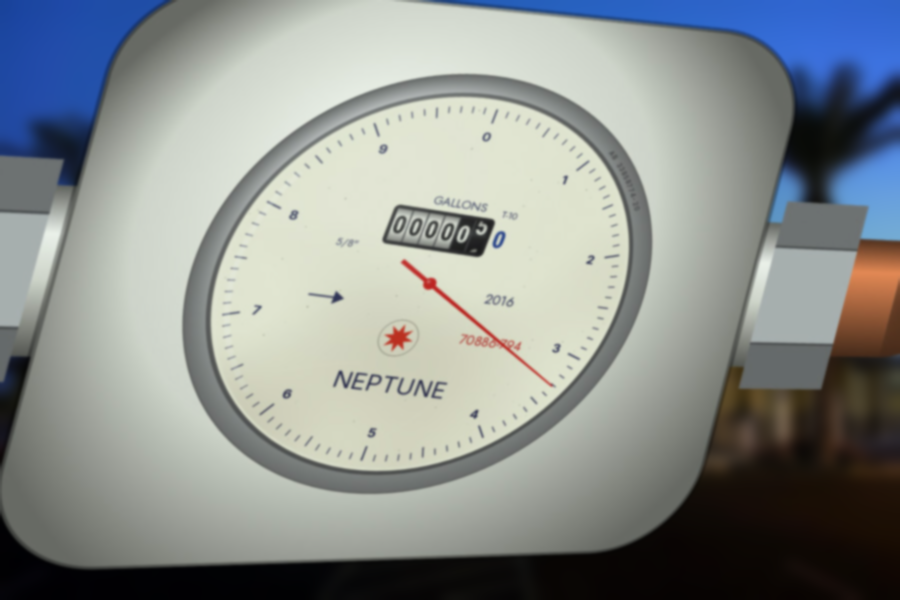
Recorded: 53.3; gal
